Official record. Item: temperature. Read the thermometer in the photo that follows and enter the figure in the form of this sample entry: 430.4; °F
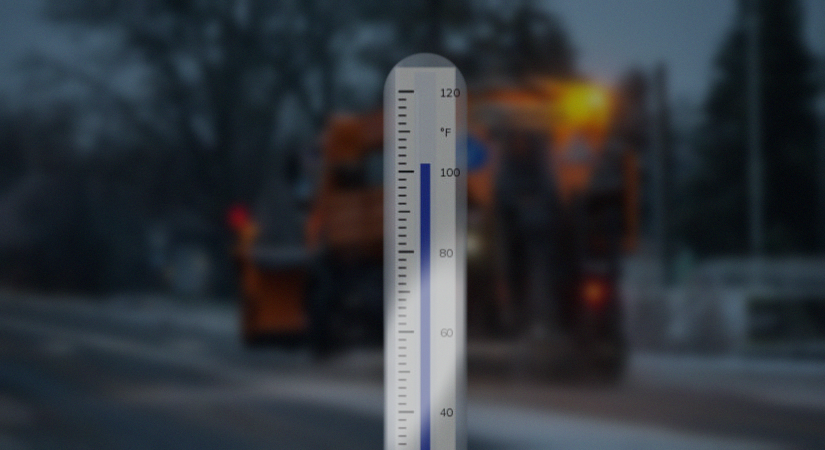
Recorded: 102; °F
